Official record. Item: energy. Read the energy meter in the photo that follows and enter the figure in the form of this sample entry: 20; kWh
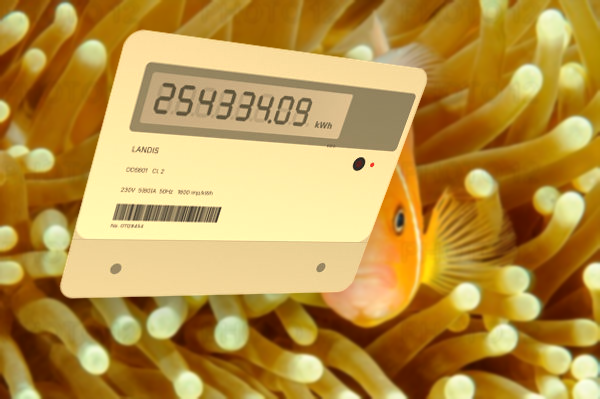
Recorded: 254334.09; kWh
